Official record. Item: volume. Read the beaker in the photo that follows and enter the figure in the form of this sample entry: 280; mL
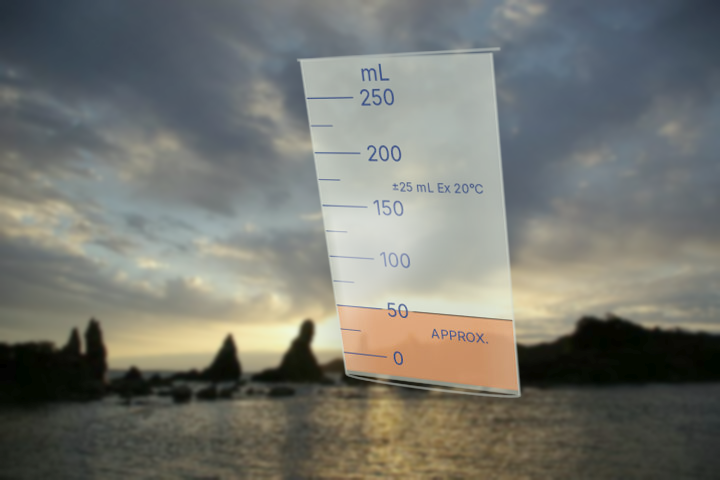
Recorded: 50; mL
